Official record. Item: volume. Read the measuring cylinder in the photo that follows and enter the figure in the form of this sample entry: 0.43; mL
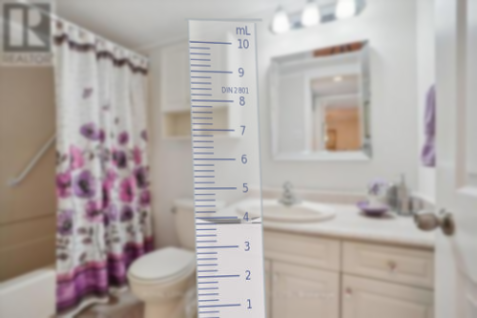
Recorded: 3.8; mL
